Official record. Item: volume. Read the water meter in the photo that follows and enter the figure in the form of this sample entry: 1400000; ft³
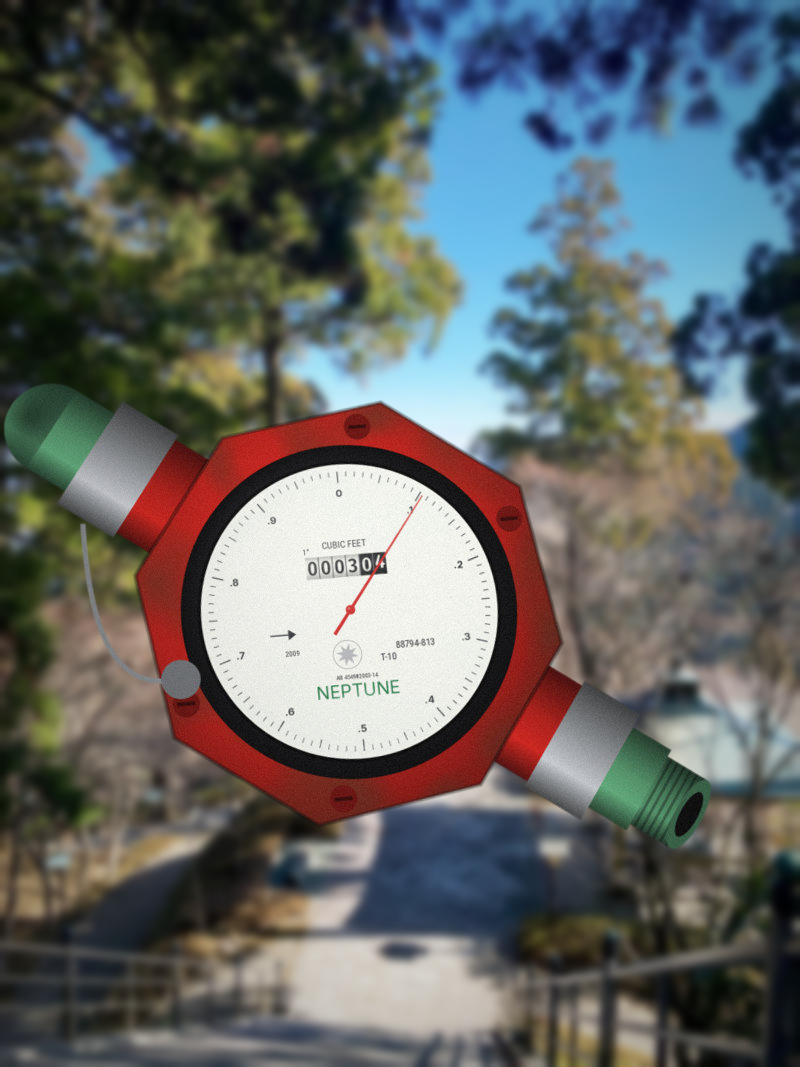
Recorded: 304.10; ft³
